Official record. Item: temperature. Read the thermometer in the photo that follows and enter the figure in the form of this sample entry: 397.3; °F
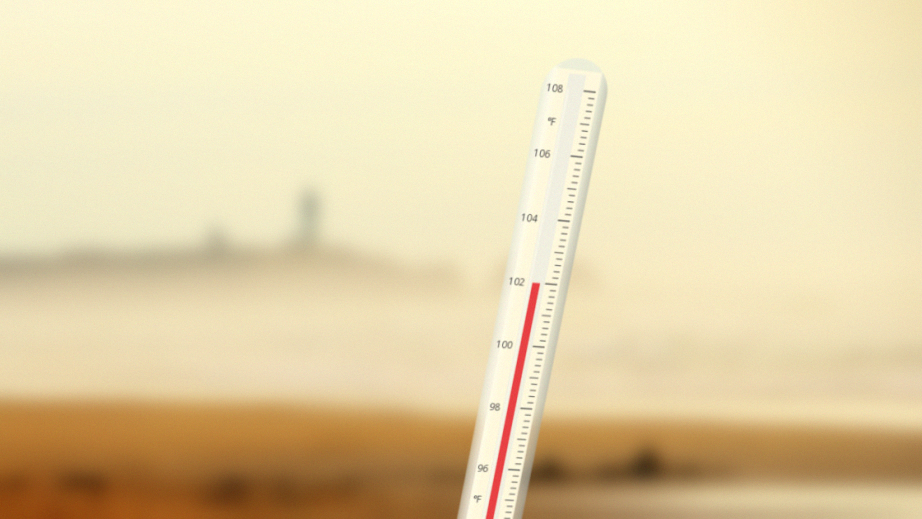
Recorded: 102; °F
